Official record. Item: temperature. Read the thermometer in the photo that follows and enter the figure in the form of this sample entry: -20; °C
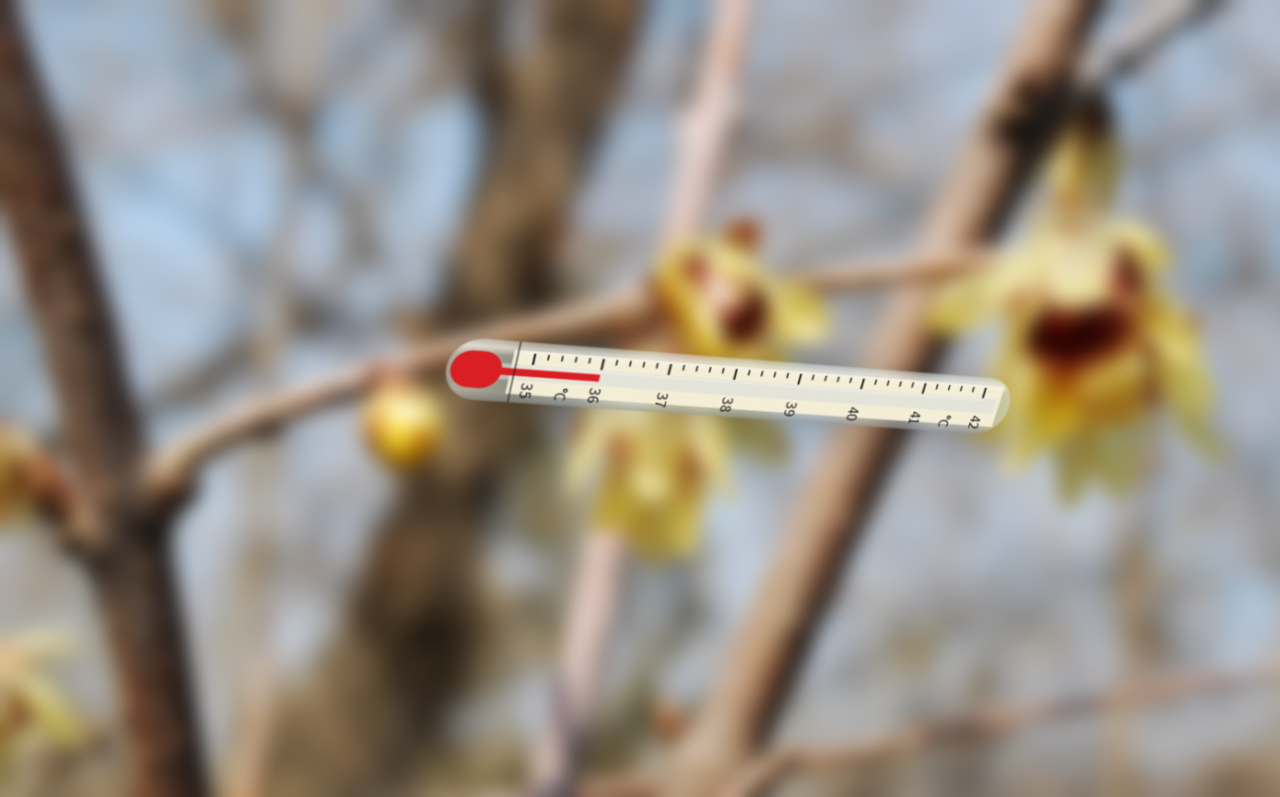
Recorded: 36; °C
